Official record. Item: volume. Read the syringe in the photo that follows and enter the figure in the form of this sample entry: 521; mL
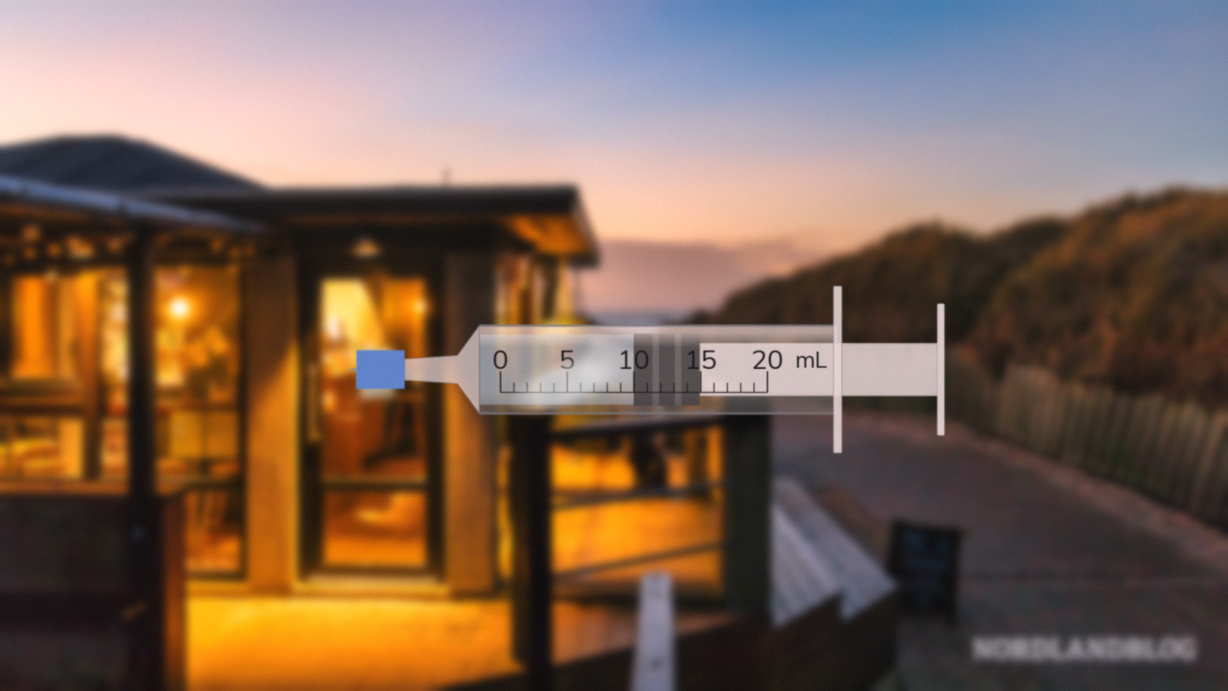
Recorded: 10; mL
